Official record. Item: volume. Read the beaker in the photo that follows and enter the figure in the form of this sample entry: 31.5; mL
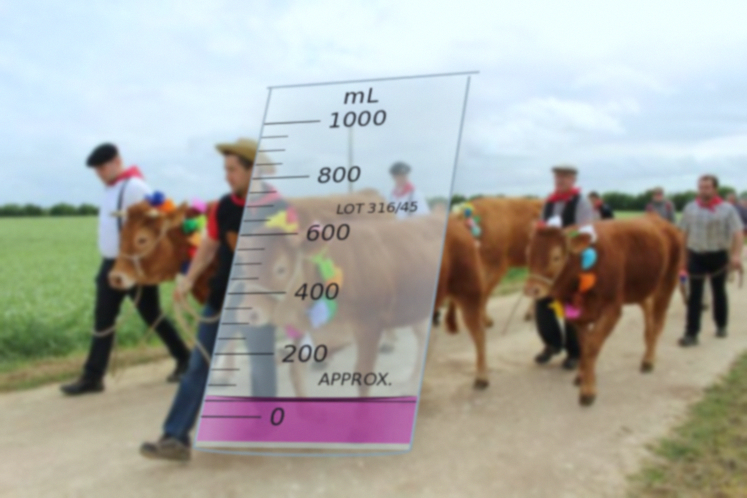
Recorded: 50; mL
